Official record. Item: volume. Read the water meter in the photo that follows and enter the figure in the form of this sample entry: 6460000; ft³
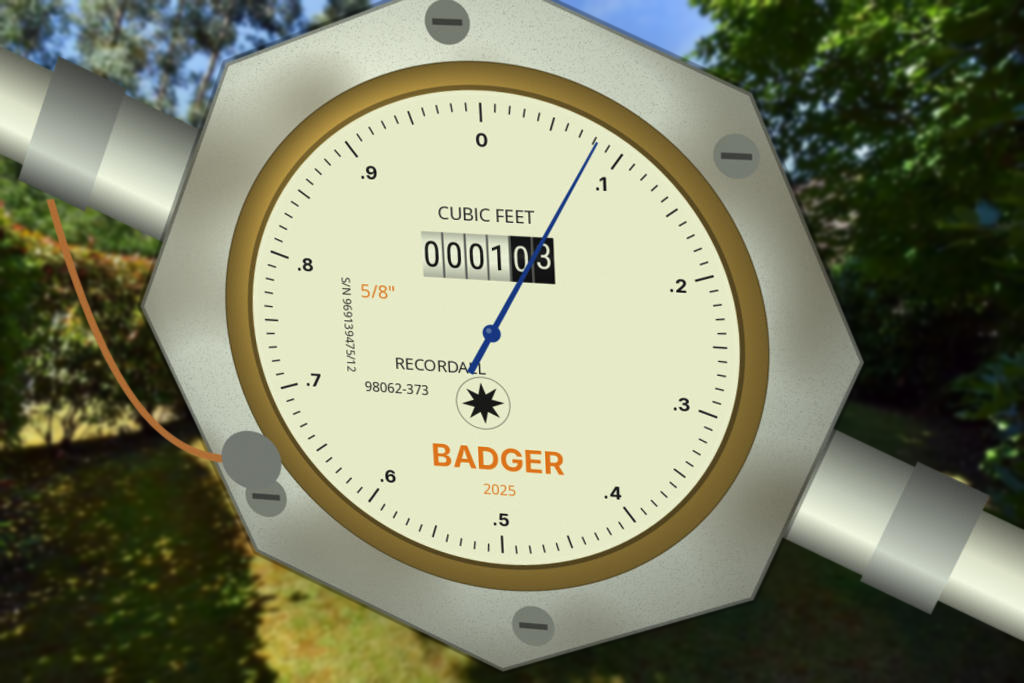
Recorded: 103.08; ft³
